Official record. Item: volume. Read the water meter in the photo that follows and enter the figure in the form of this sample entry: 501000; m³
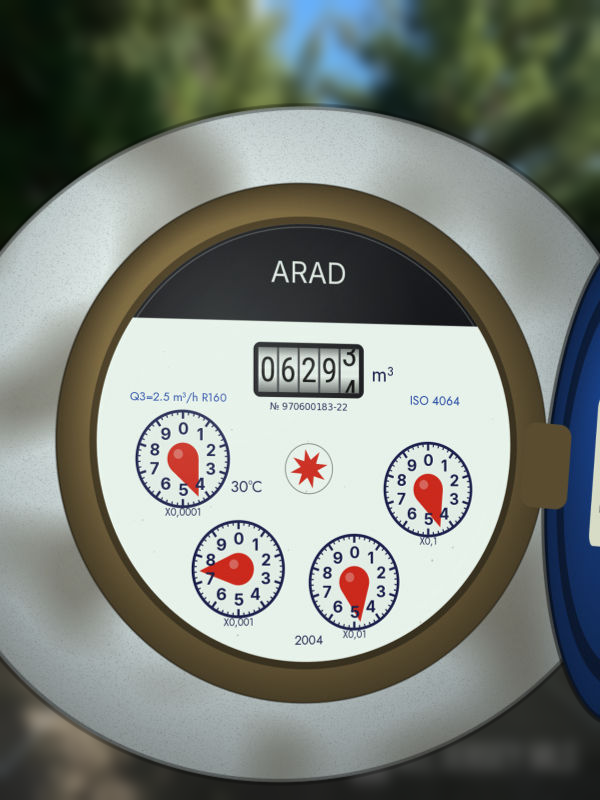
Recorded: 6293.4474; m³
